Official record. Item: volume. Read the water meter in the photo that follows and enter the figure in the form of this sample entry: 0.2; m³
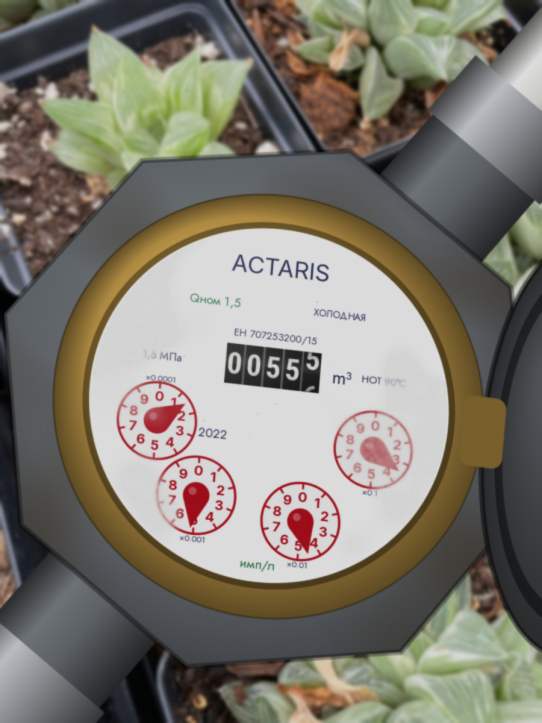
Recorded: 555.3451; m³
